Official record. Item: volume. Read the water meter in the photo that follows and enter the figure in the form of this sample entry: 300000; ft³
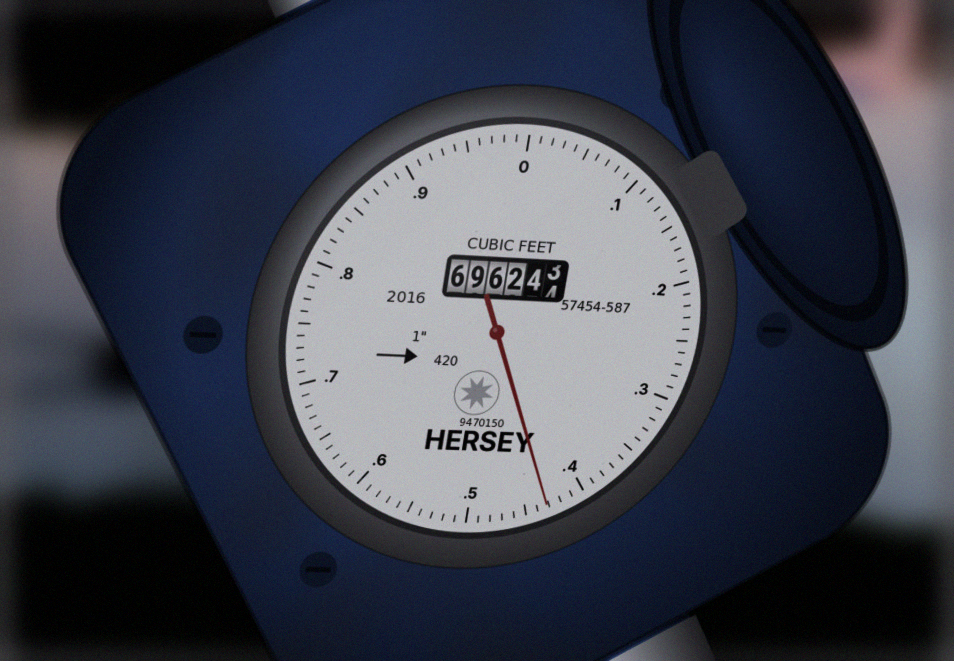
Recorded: 696243.43; ft³
